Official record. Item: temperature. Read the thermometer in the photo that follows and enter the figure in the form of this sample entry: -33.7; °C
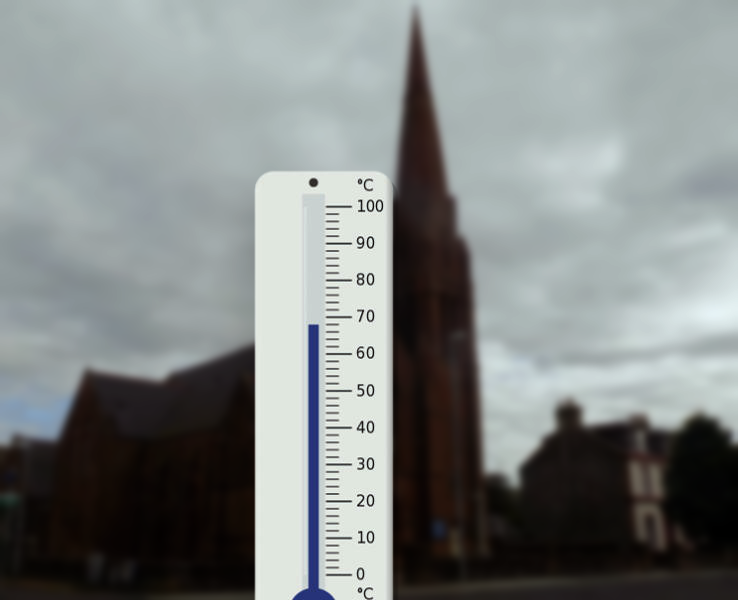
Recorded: 68; °C
